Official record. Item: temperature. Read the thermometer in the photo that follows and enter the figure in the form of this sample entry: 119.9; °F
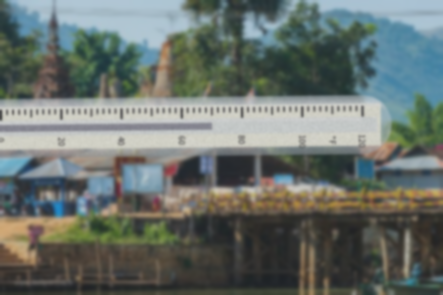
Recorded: 70; °F
